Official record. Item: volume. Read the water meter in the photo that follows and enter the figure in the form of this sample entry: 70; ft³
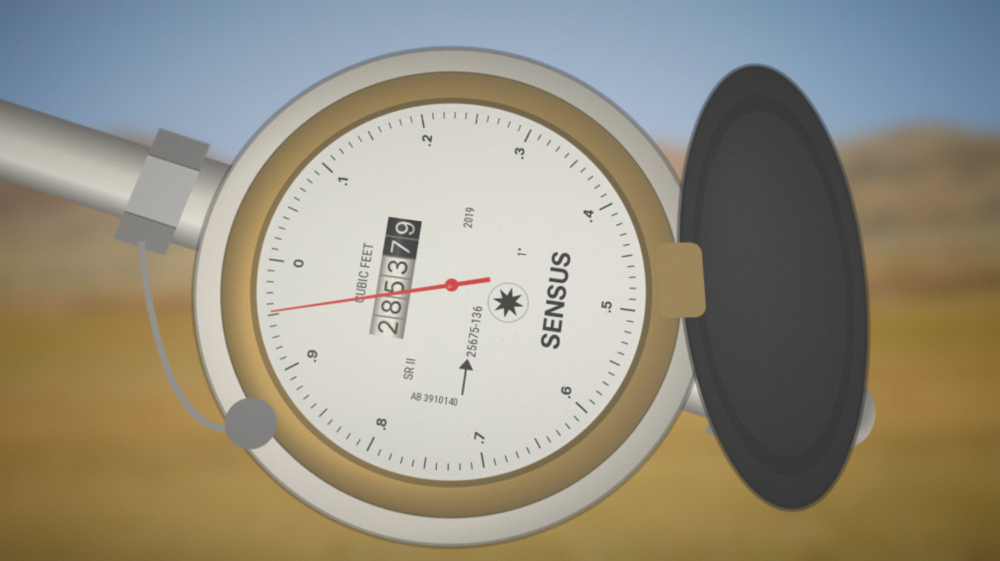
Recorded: 285378.95; ft³
